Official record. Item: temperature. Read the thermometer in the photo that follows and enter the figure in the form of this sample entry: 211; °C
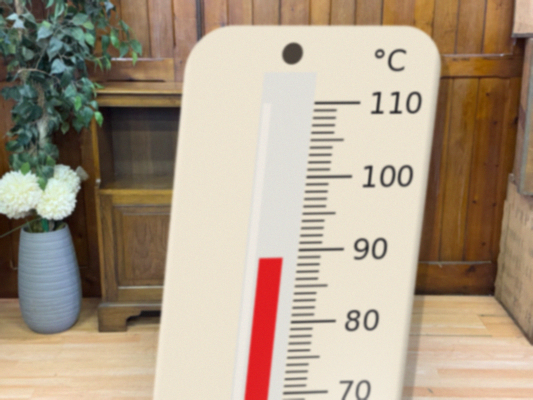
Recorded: 89; °C
